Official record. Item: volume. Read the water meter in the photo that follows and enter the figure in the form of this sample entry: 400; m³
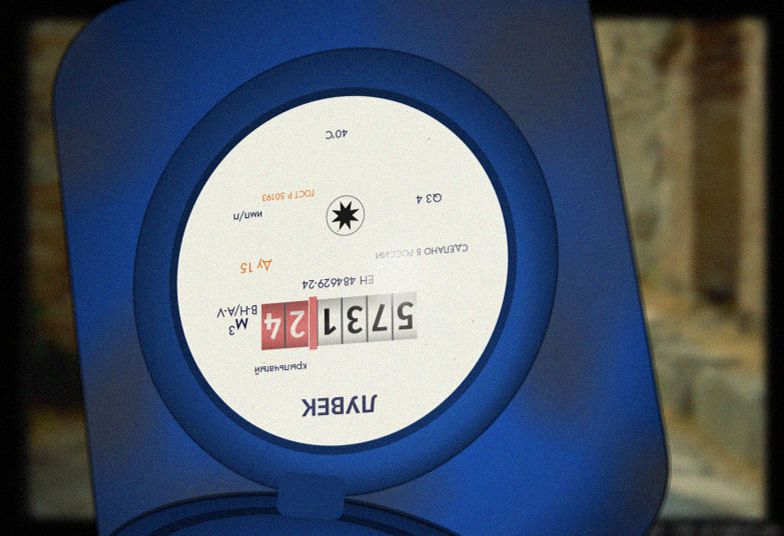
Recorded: 5731.24; m³
